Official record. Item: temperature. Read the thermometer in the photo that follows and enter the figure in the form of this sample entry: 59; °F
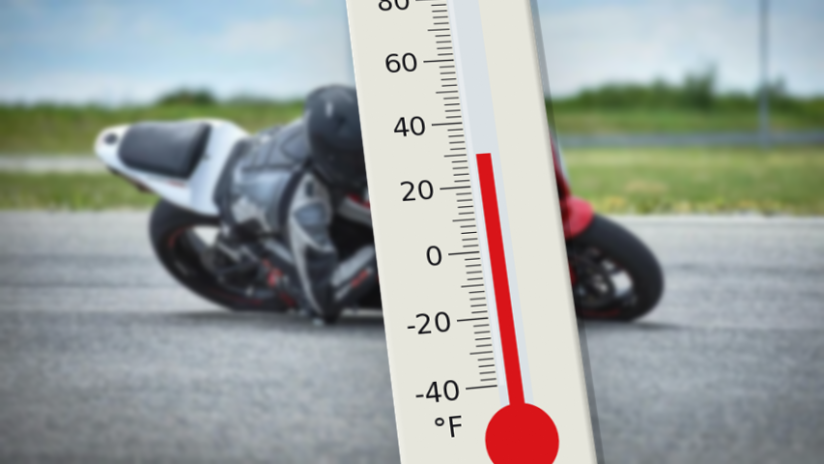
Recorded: 30; °F
